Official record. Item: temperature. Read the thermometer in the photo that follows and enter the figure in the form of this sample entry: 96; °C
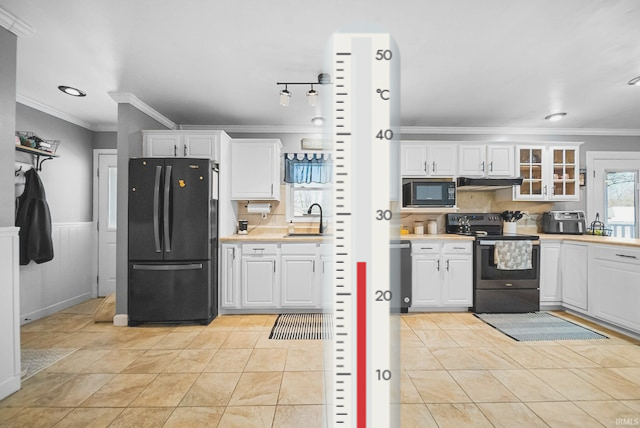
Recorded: 24; °C
